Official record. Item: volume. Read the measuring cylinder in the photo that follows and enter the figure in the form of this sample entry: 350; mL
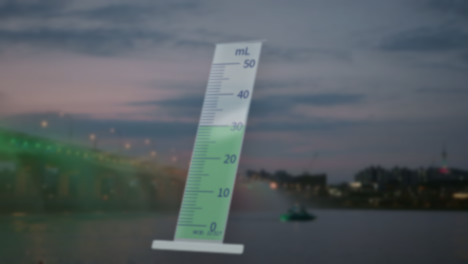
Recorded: 30; mL
